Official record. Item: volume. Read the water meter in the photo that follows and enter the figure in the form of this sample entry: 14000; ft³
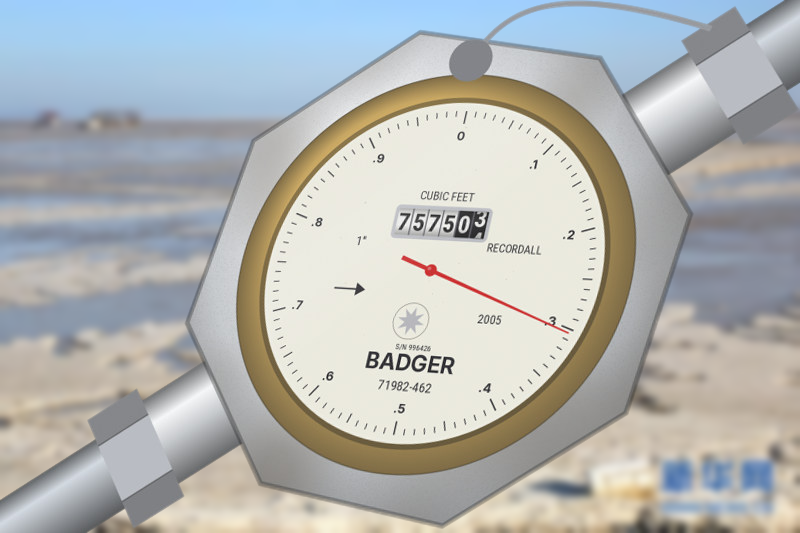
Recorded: 757503.30; ft³
